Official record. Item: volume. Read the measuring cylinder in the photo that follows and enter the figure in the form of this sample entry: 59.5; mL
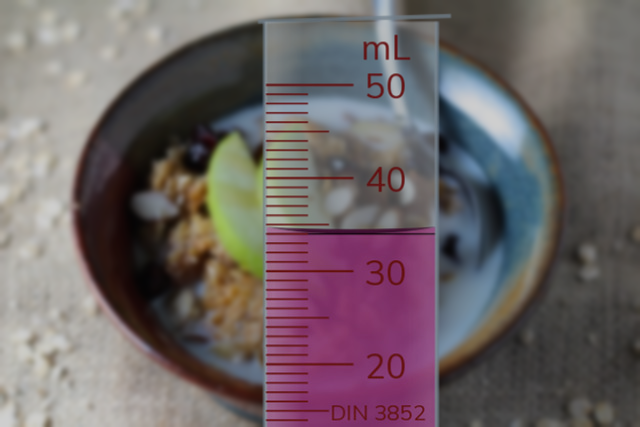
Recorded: 34; mL
